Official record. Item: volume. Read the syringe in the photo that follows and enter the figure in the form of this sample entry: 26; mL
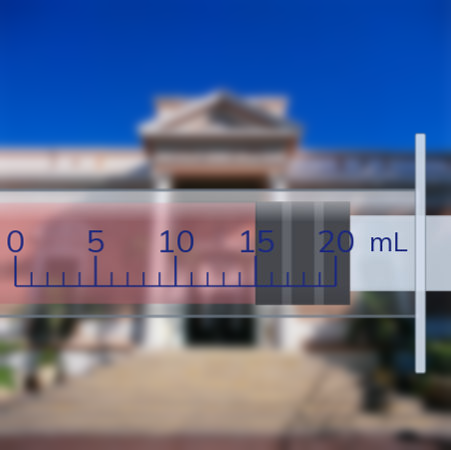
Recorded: 15; mL
